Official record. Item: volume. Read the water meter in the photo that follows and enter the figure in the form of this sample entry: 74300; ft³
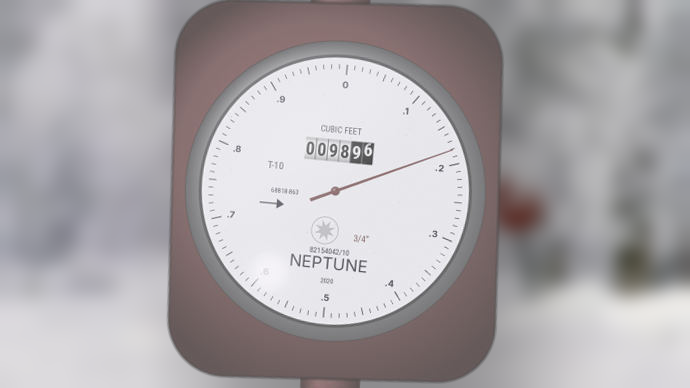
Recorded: 9896.18; ft³
